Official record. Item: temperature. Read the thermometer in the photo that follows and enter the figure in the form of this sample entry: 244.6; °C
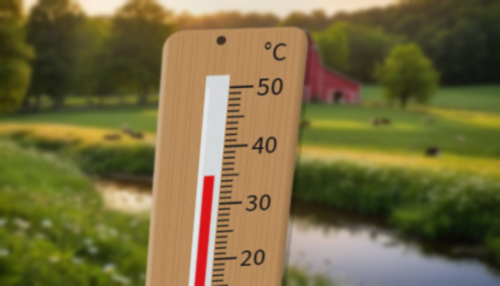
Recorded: 35; °C
